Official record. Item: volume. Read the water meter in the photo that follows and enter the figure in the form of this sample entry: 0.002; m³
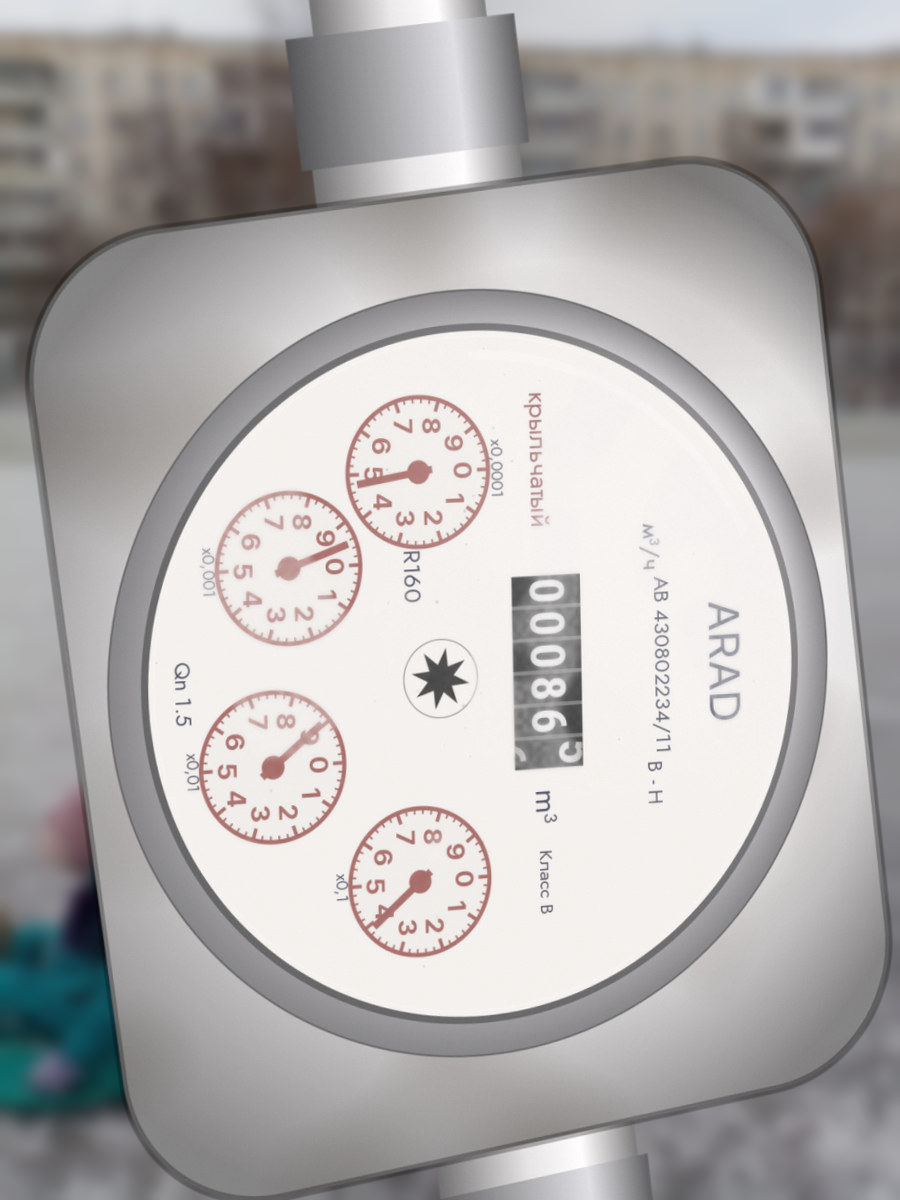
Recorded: 865.3894; m³
